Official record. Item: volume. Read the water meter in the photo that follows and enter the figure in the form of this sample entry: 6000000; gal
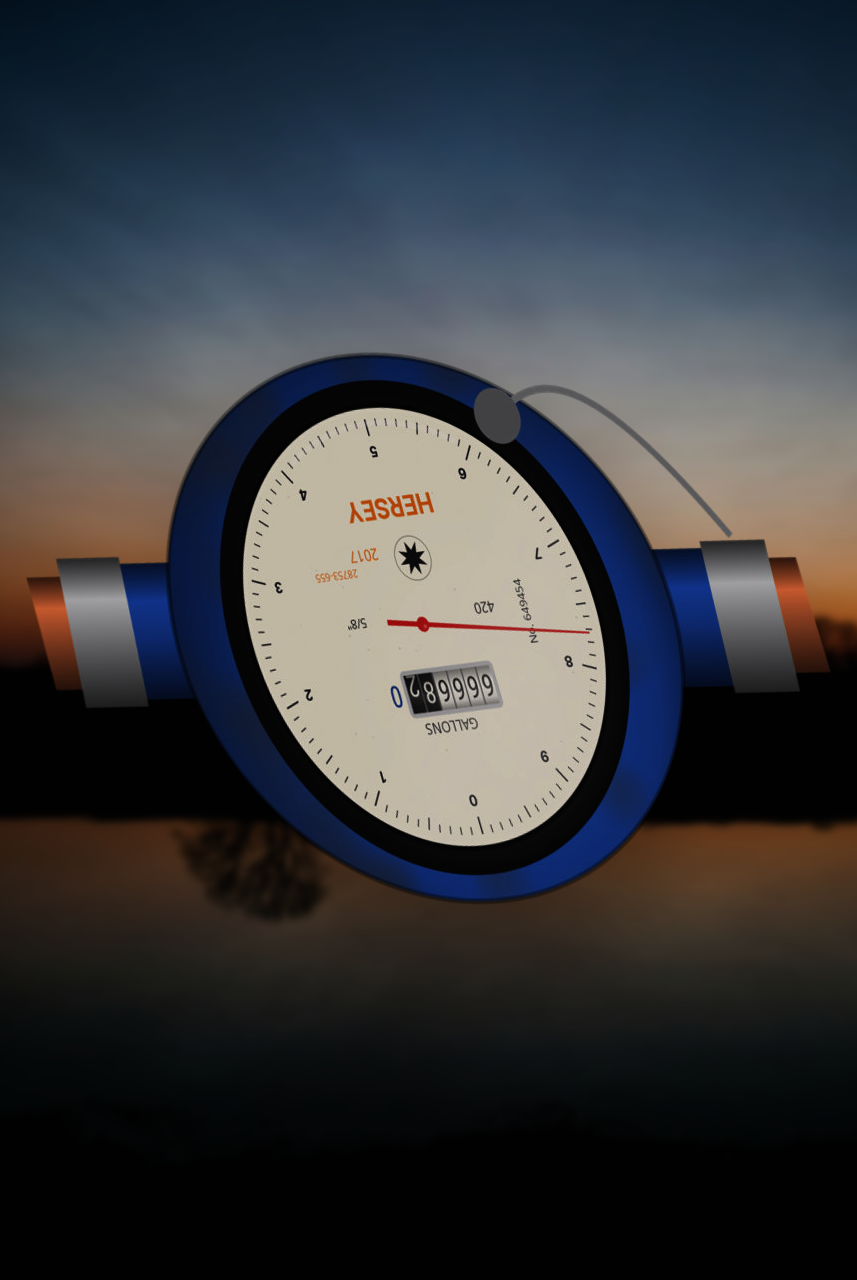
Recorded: 6666817.7; gal
